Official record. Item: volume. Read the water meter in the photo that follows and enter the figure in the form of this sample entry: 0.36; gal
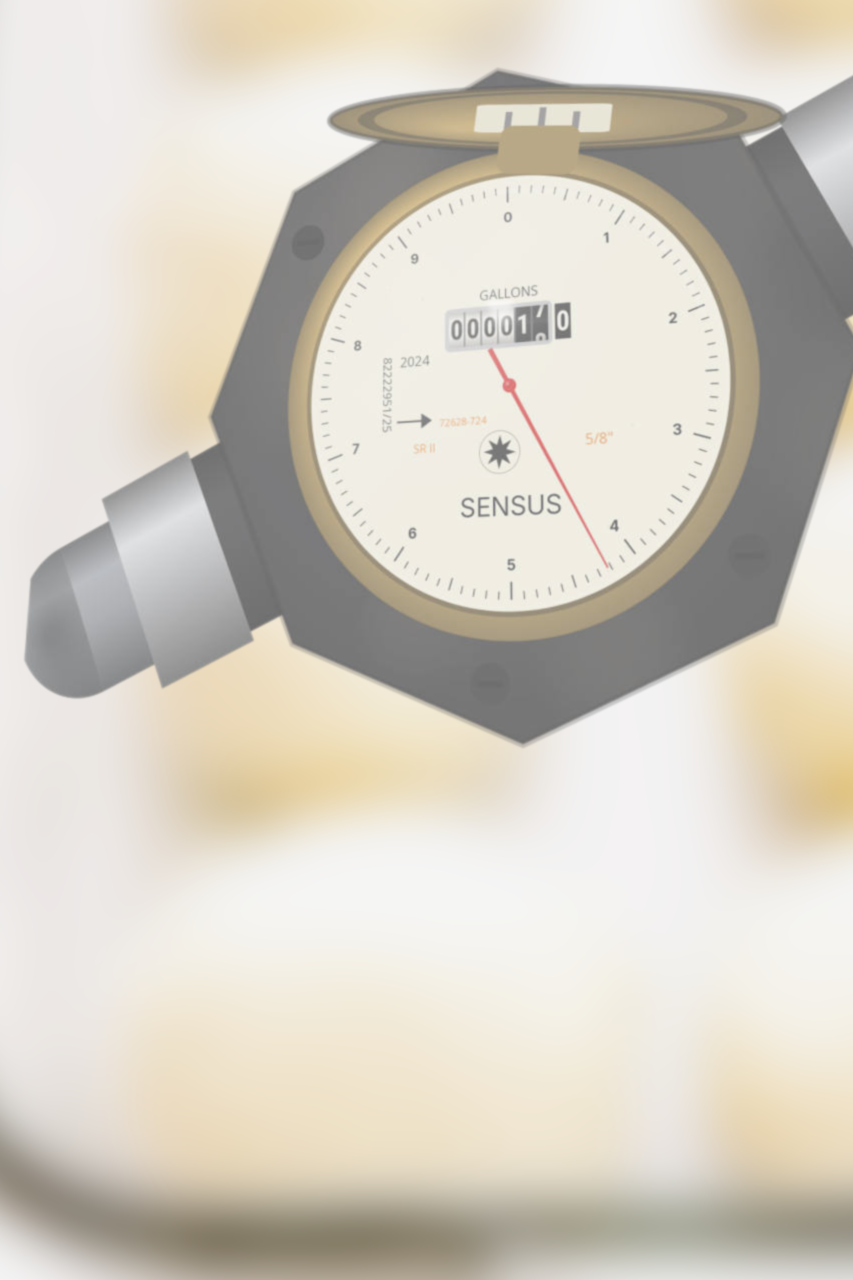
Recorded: 174.2; gal
